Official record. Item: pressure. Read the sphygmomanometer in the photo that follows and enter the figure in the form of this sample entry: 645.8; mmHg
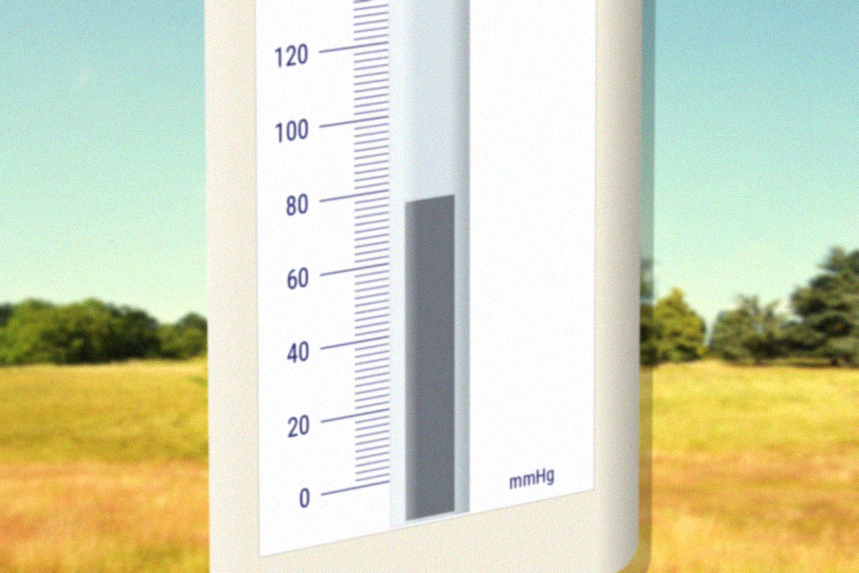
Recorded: 76; mmHg
